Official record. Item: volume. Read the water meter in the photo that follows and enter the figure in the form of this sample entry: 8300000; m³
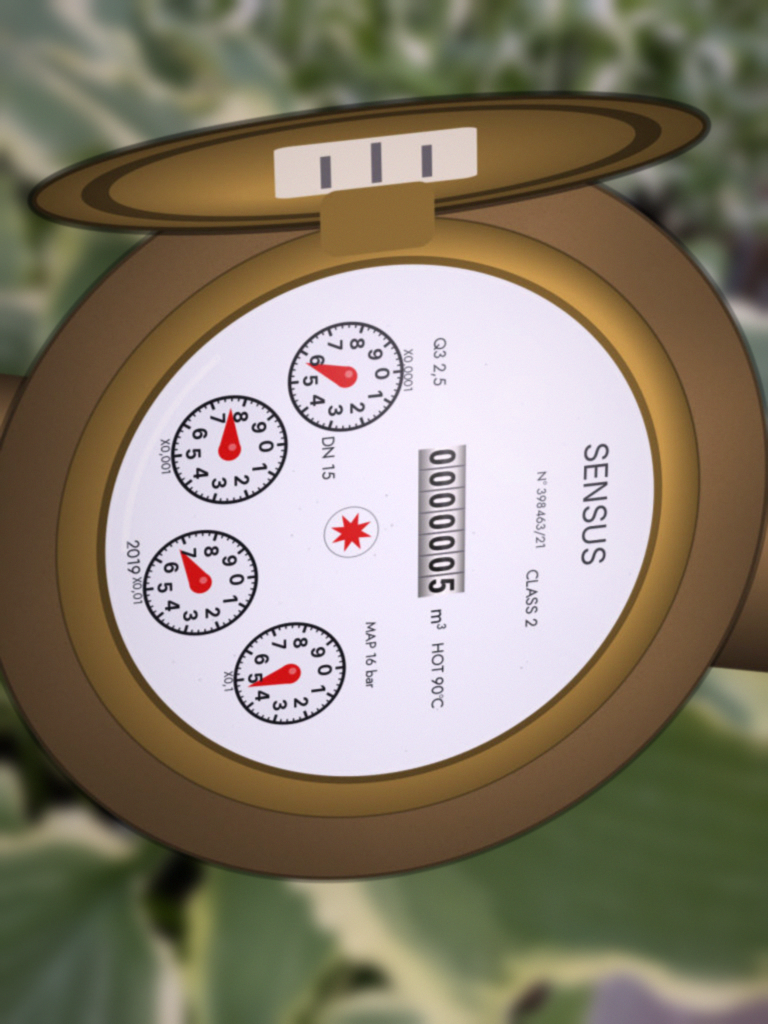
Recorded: 5.4675; m³
